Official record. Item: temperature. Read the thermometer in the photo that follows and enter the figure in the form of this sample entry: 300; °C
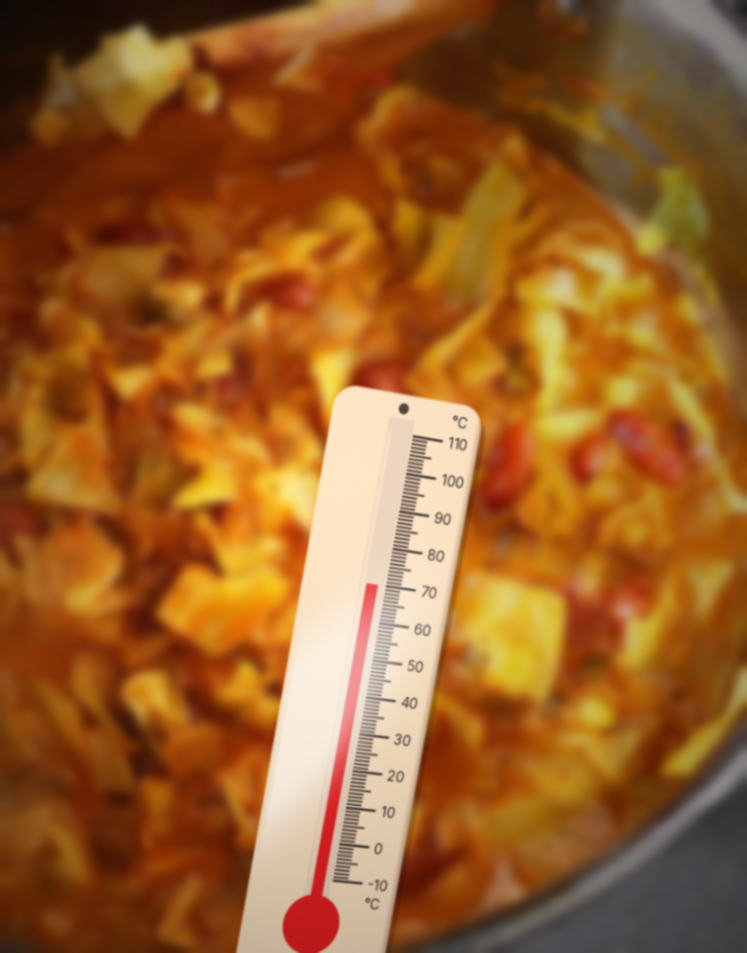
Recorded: 70; °C
